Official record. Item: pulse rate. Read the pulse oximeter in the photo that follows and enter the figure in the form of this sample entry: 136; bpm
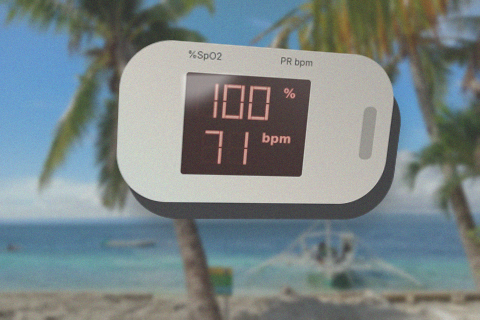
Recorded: 71; bpm
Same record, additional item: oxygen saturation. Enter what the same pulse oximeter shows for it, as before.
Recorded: 100; %
